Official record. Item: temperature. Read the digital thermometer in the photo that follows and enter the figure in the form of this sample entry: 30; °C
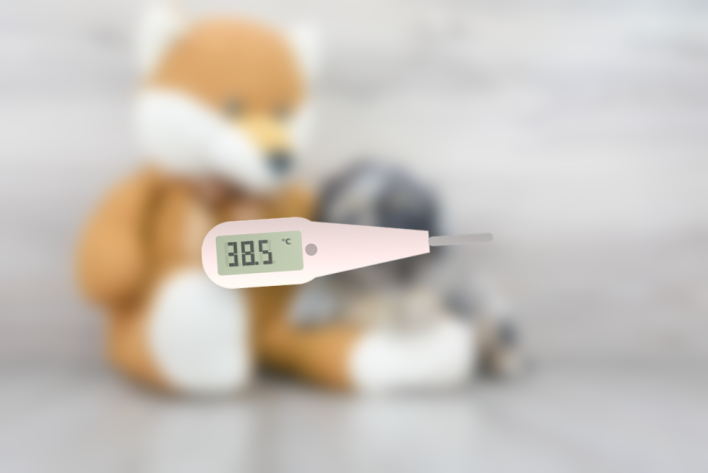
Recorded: 38.5; °C
